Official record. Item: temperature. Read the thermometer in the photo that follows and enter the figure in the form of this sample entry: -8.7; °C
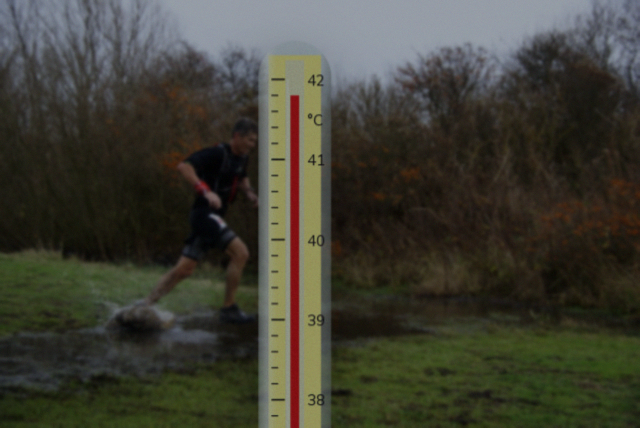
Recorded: 41.8; °C
